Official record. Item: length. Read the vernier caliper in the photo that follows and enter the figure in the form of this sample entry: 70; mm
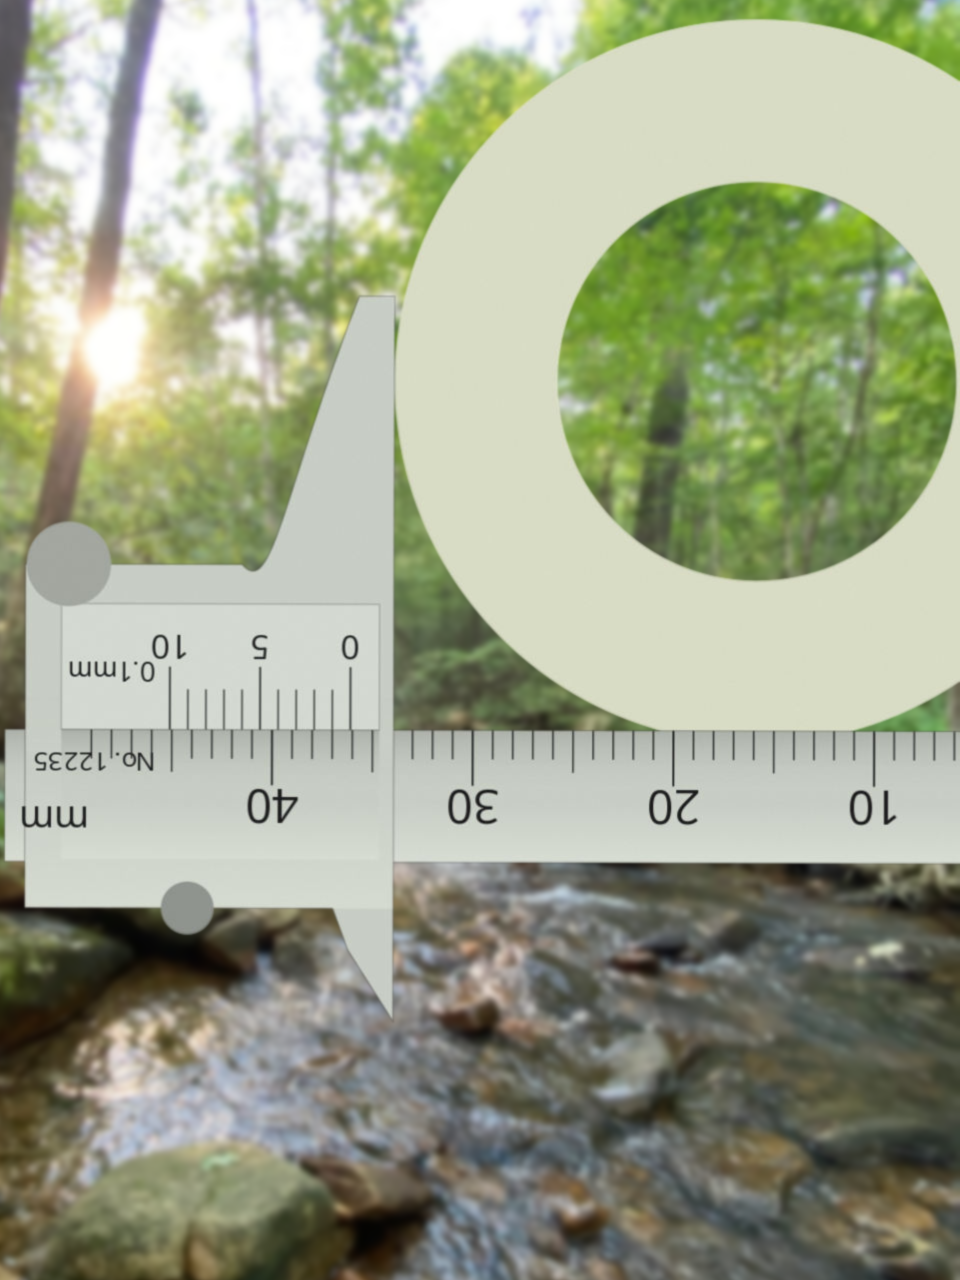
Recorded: 36.1; mm
